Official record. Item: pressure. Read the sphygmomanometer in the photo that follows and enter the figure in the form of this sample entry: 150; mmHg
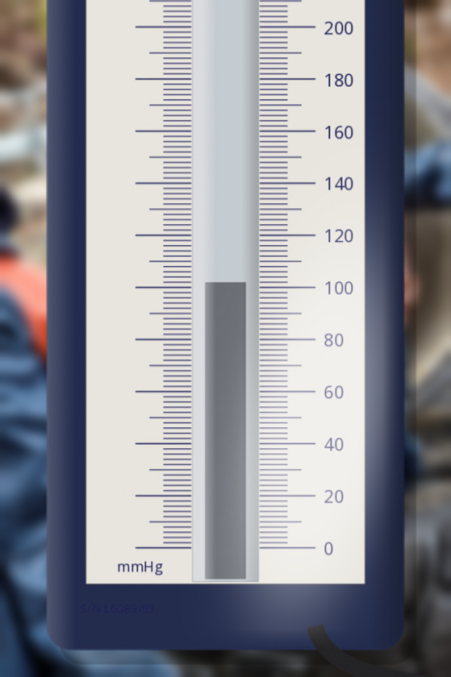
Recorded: 102; mmHg
